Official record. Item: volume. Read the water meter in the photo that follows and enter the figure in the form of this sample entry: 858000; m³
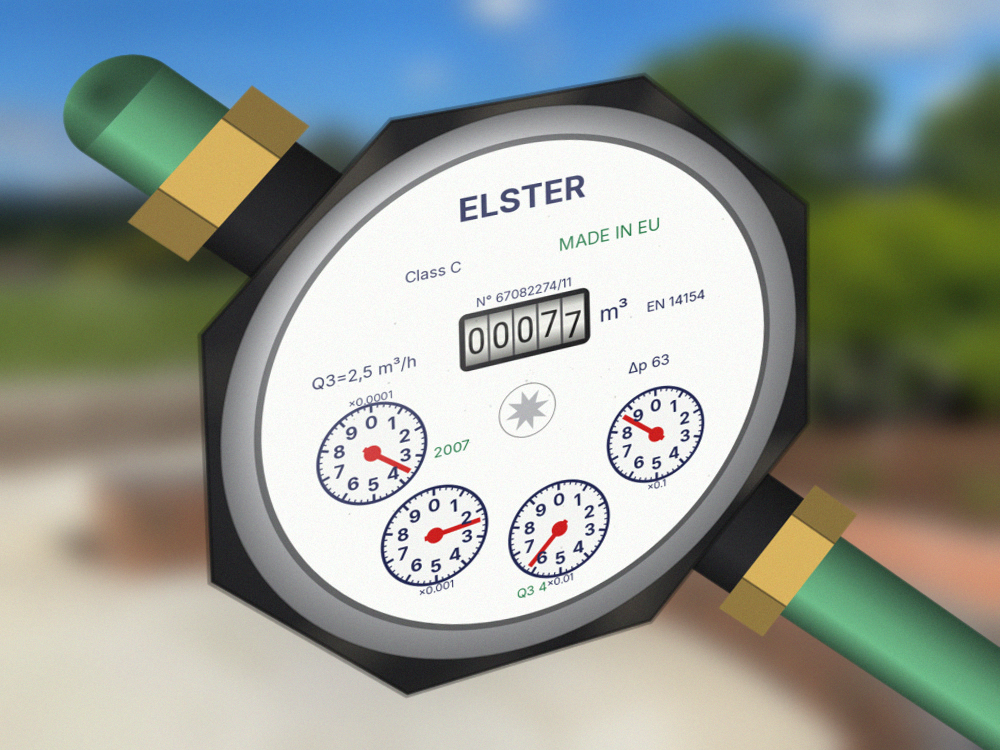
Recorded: 76.8623; m³
